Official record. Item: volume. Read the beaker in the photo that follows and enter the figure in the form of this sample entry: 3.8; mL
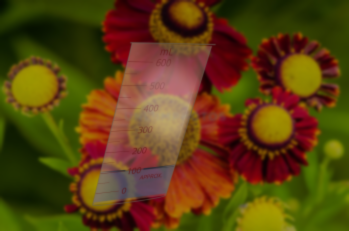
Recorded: 100; mL
